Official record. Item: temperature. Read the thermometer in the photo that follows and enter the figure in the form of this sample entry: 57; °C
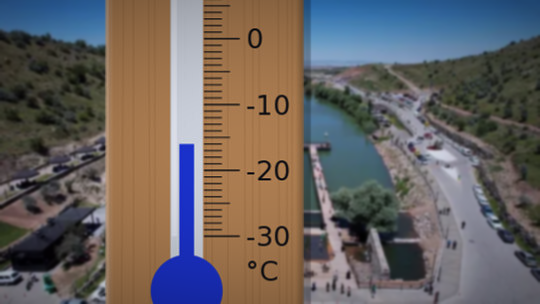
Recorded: -16; °C
